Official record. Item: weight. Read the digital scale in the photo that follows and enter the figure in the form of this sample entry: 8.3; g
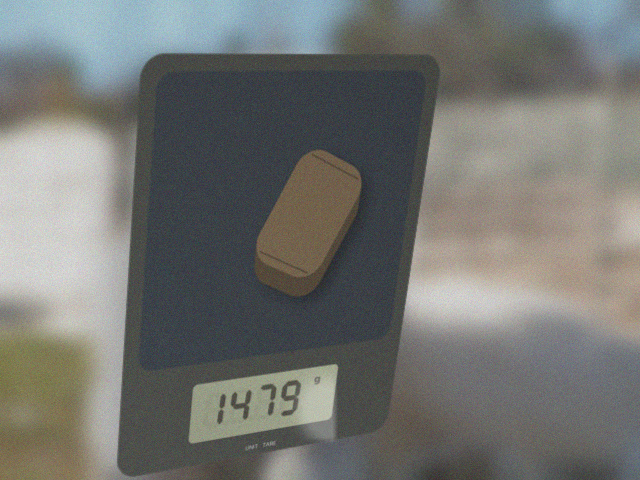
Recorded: 1479; g
